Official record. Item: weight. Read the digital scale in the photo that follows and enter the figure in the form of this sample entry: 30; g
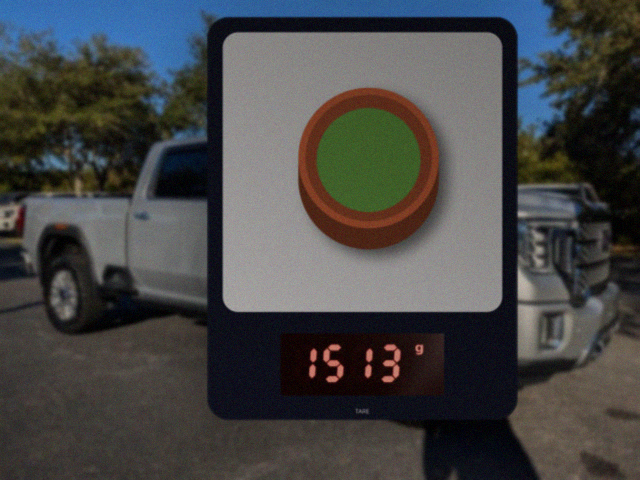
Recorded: 1513; g
